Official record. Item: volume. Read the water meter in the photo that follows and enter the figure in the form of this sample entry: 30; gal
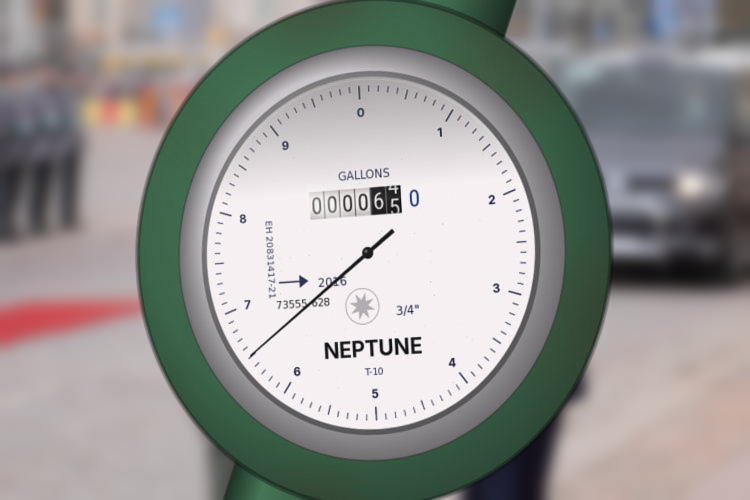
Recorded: 646.5; gal
